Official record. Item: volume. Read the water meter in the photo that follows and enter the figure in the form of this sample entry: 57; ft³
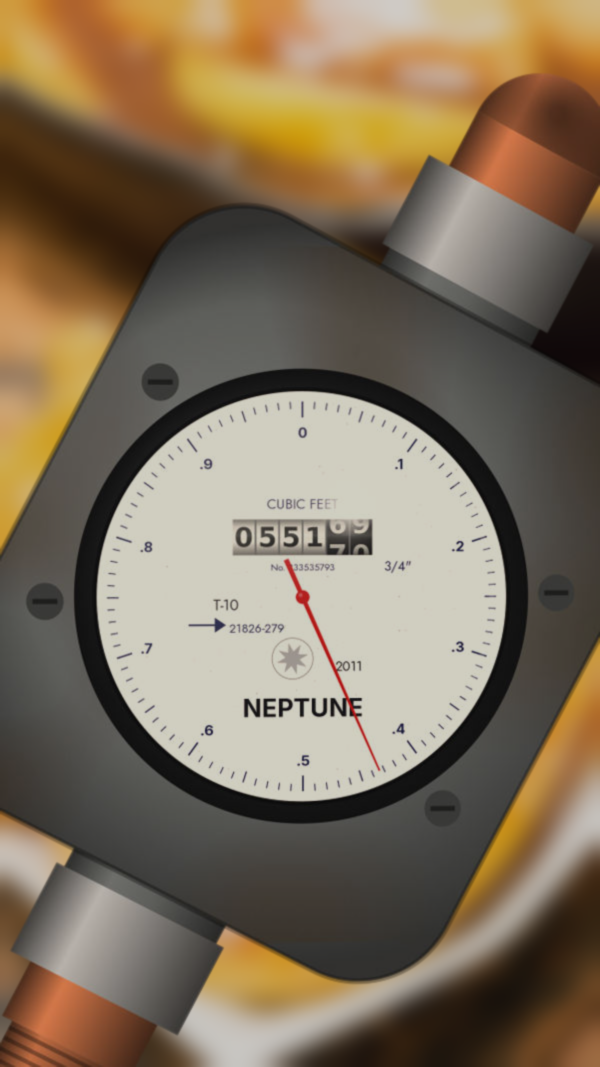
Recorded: 55169.43; ft³
